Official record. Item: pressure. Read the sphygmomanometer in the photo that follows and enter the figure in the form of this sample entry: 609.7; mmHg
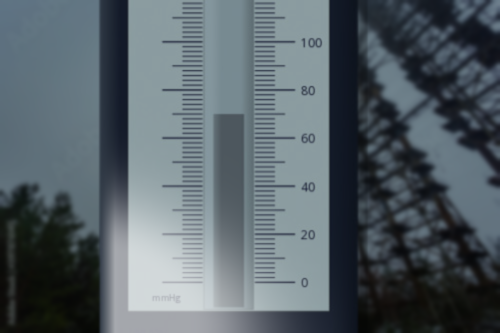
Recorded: 70; mmHg
